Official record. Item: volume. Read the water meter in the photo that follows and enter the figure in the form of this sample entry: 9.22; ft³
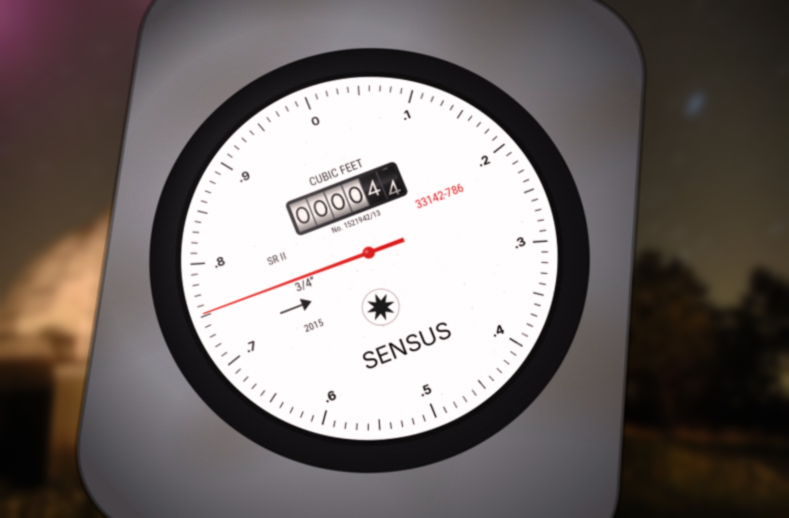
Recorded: 43.75; ft³
